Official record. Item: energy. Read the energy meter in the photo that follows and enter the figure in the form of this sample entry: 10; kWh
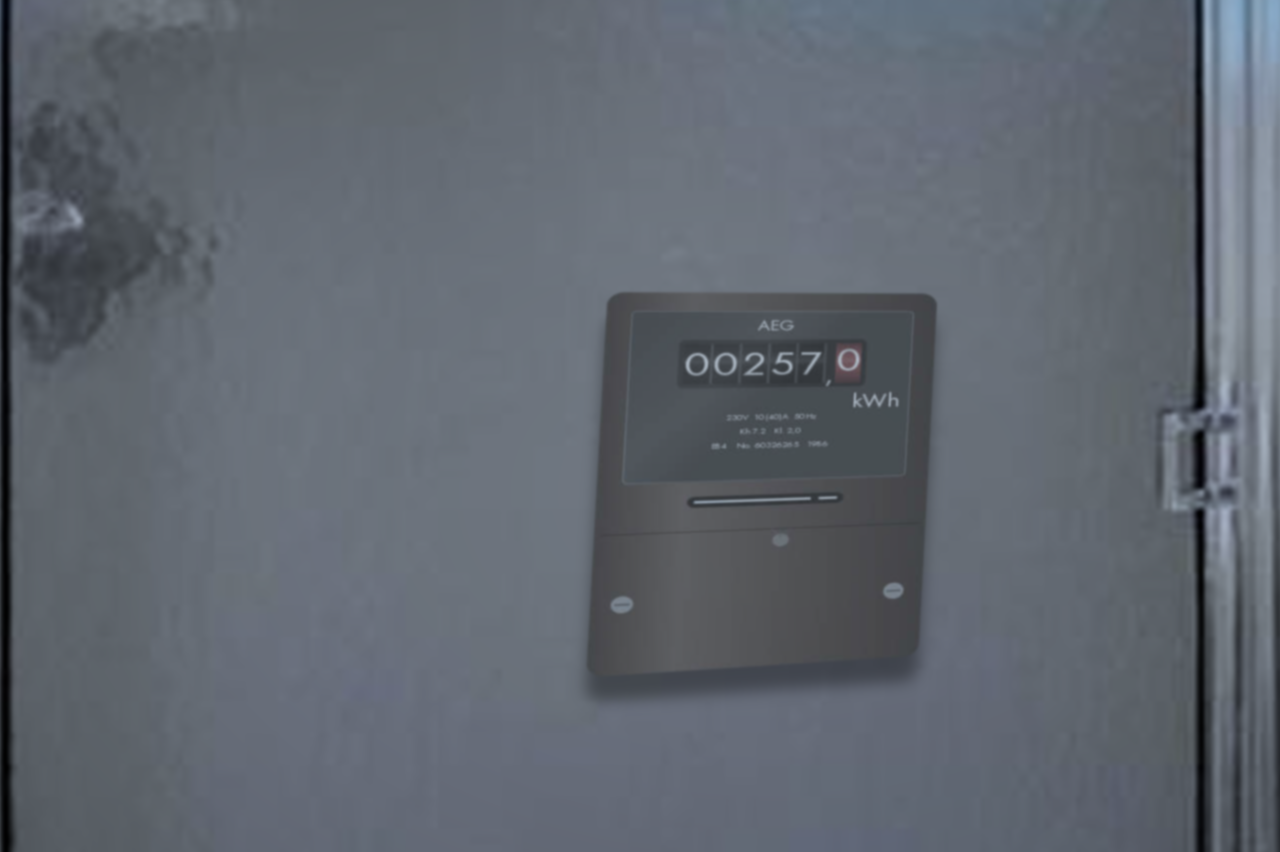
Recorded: 257.0; kWh
